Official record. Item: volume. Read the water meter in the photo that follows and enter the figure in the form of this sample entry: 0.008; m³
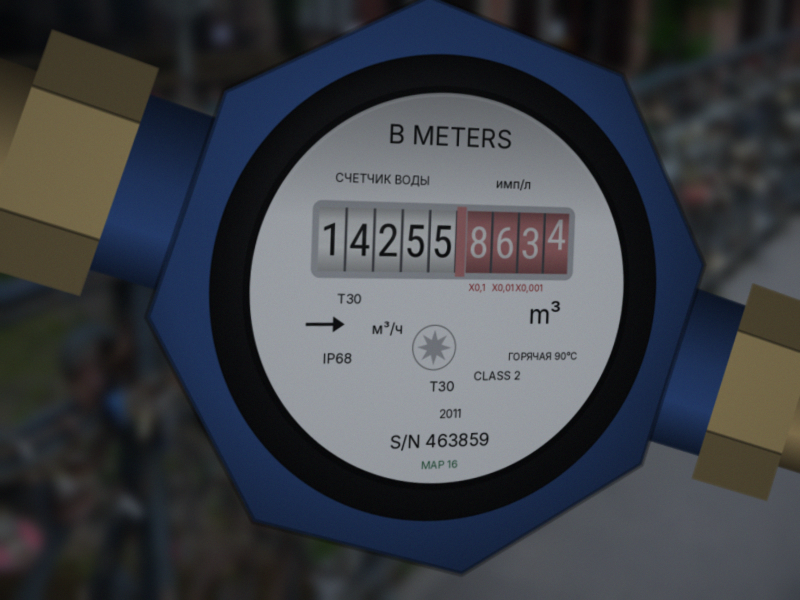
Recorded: 14255.8634; m³
